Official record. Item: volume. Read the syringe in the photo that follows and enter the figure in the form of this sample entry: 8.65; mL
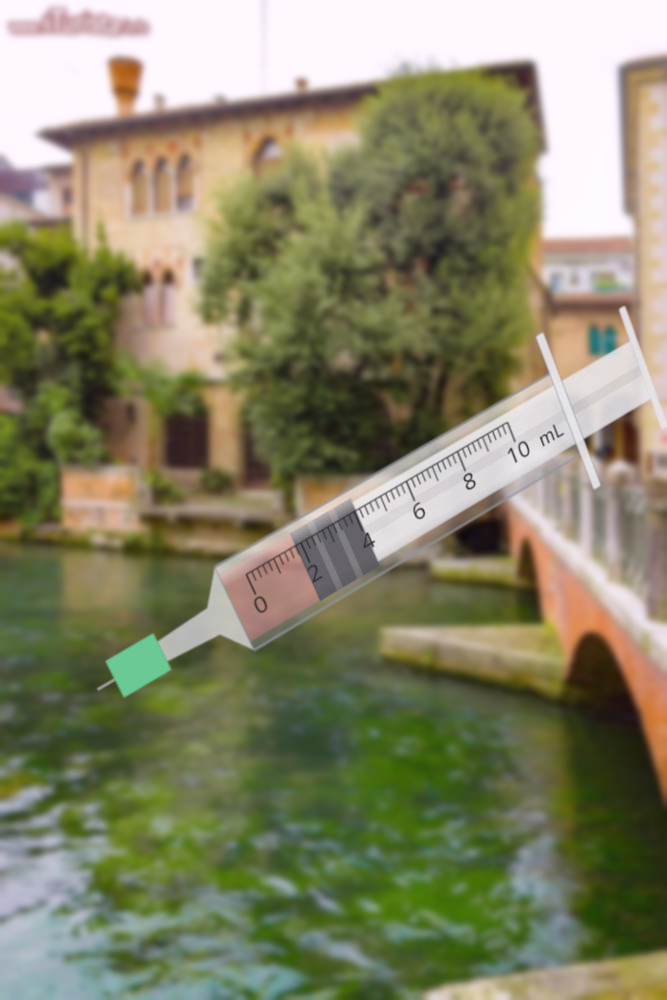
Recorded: 1.8; mL
